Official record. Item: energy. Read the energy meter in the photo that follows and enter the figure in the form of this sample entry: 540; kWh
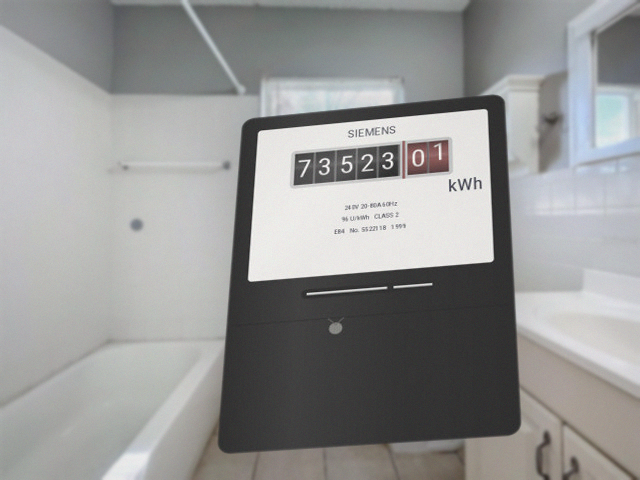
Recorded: 73523.01; kWh
